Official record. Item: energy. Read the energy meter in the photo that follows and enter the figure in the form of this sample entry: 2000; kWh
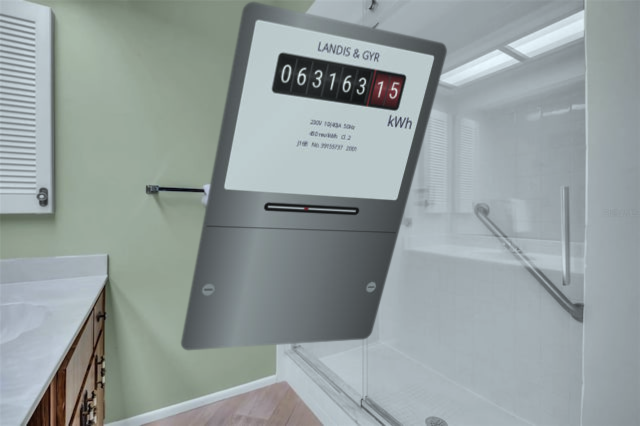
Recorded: 63163.15; kWh
